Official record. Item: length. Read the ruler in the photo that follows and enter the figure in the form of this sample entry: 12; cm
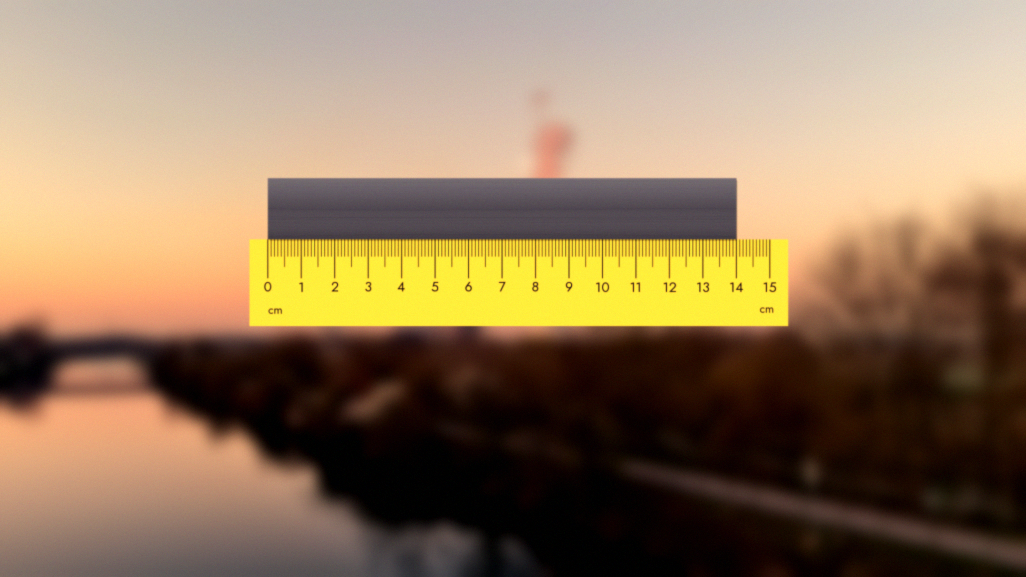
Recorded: 14; cm
